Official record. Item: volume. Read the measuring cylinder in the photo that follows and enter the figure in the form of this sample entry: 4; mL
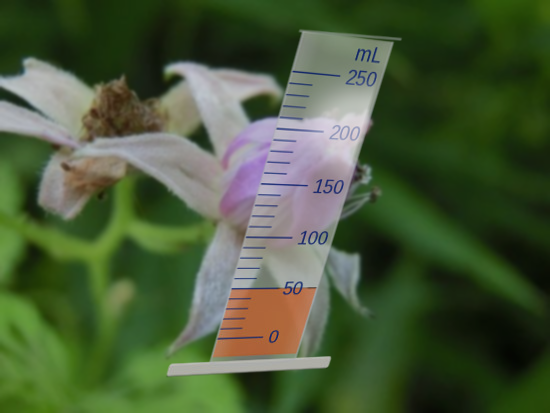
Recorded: 50; mL
